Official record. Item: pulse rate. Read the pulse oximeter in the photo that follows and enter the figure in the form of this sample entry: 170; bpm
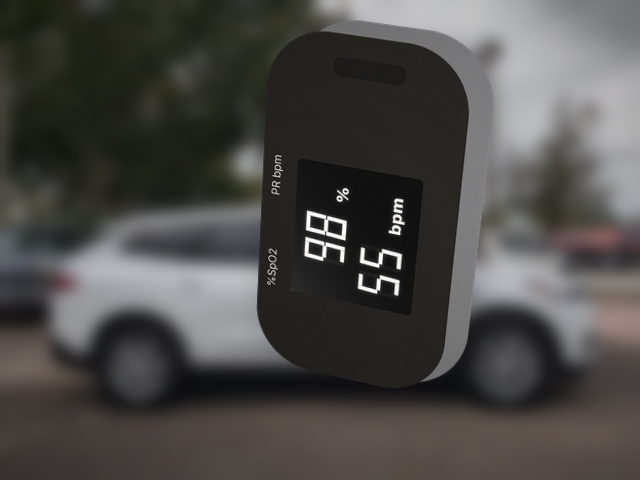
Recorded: 55; bpm
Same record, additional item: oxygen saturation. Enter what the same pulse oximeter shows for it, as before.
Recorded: 98; %
